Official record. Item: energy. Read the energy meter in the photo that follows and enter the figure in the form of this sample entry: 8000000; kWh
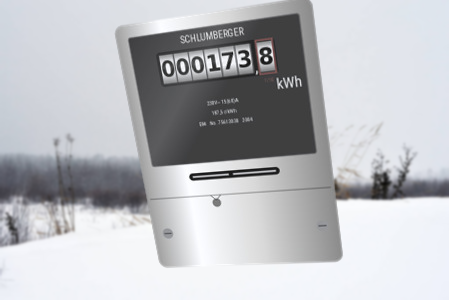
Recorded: 173.8; kWh
